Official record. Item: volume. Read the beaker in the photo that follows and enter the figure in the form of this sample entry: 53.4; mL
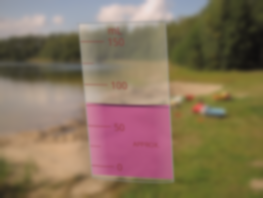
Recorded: 75; mL
